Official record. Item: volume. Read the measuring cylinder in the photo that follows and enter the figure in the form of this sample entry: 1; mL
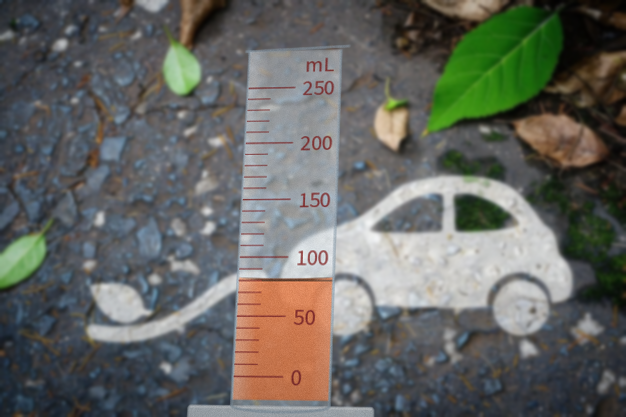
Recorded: 80; mL
